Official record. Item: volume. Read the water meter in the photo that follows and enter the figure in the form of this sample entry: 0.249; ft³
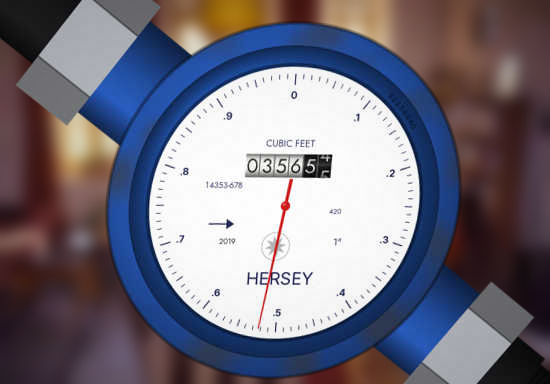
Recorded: 35654.52; ft³
